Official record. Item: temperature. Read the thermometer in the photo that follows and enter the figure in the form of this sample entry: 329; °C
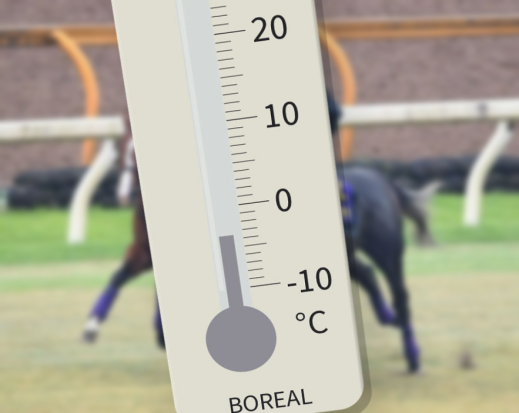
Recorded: -3.5; °C
